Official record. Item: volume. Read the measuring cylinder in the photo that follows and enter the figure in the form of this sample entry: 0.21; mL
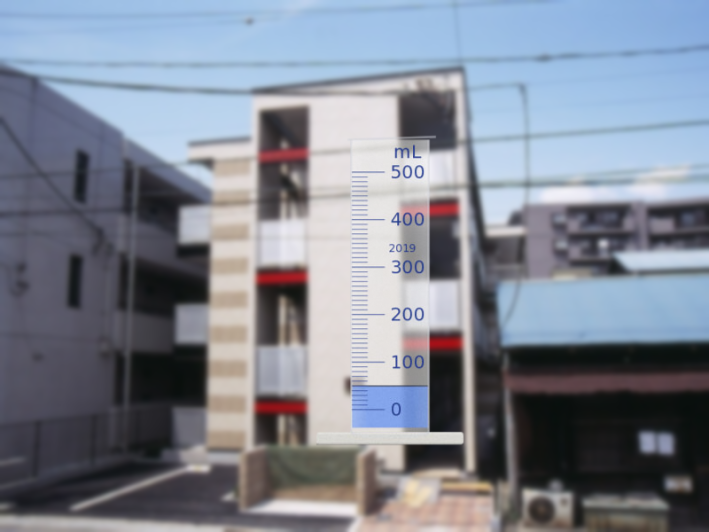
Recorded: 50; mL
